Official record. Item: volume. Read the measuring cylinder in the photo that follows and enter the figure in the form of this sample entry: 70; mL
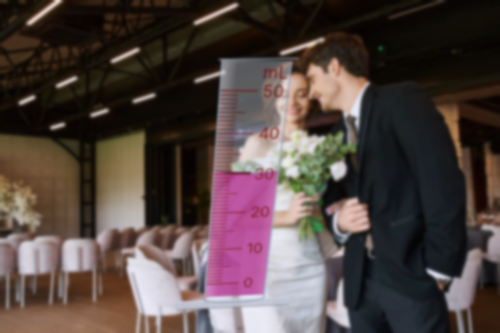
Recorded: 30; mL
